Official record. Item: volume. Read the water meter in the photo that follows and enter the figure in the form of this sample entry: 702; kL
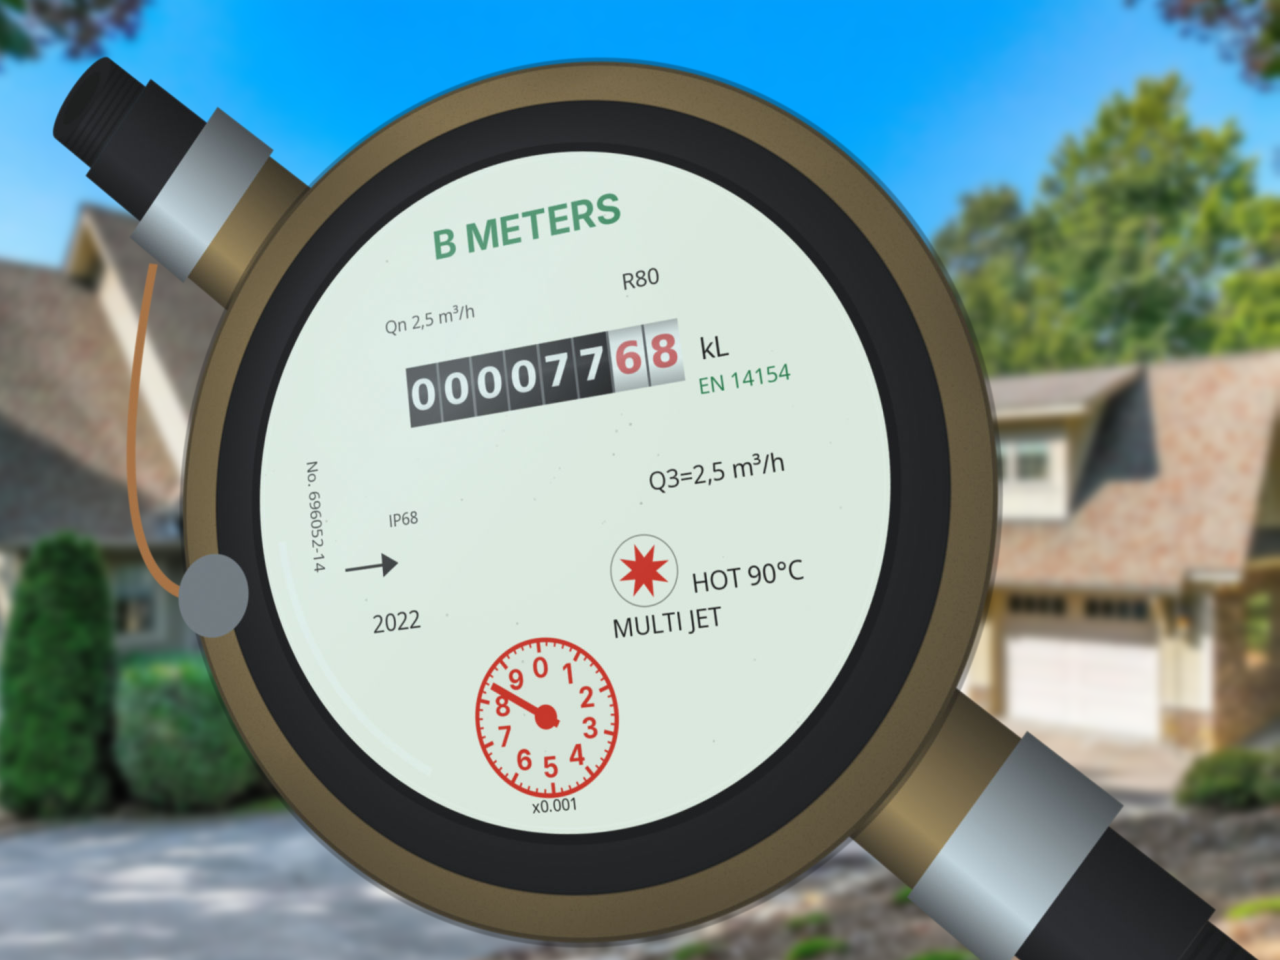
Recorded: 77.688; kL
